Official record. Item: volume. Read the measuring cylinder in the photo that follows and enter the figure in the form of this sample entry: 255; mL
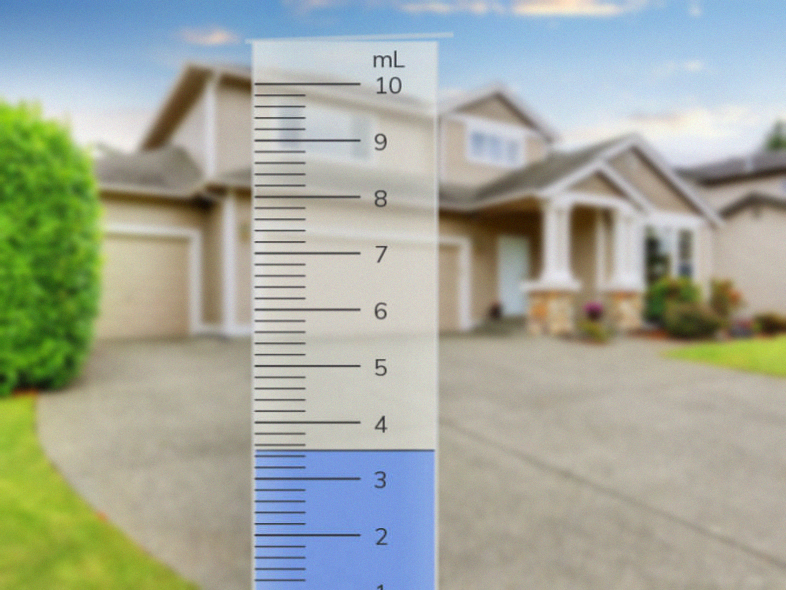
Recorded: 3.5; mL
